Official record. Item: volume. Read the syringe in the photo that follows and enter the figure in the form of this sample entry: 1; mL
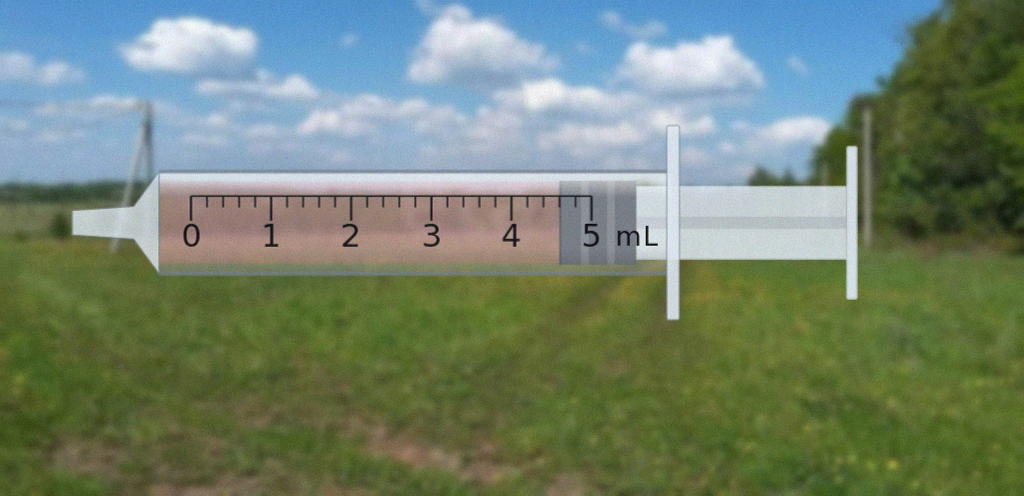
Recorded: 4.6; mL
